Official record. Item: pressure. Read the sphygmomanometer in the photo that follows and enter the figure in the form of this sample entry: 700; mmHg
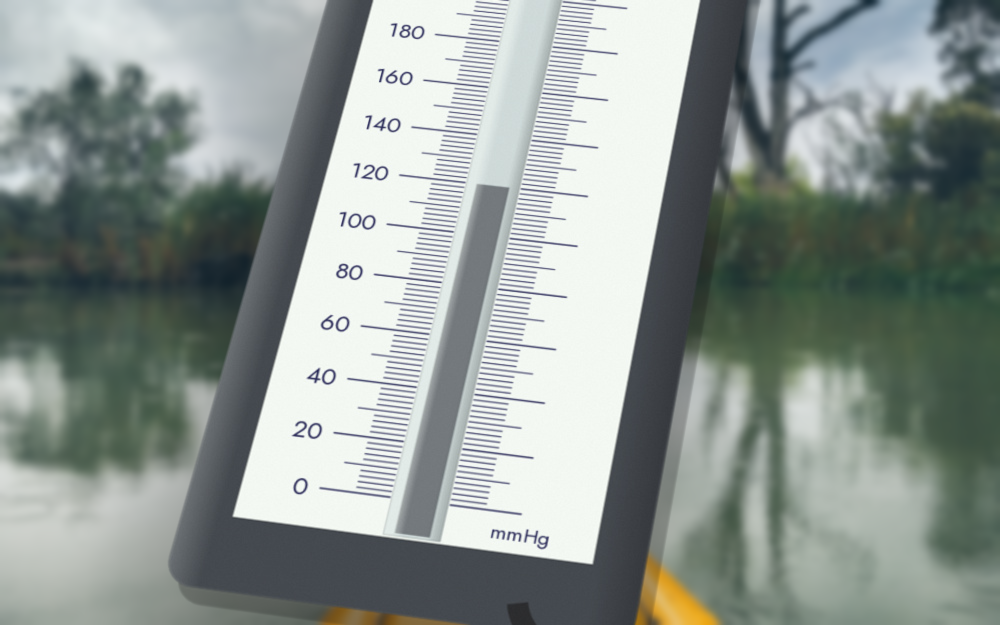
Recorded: 120; mmHg
